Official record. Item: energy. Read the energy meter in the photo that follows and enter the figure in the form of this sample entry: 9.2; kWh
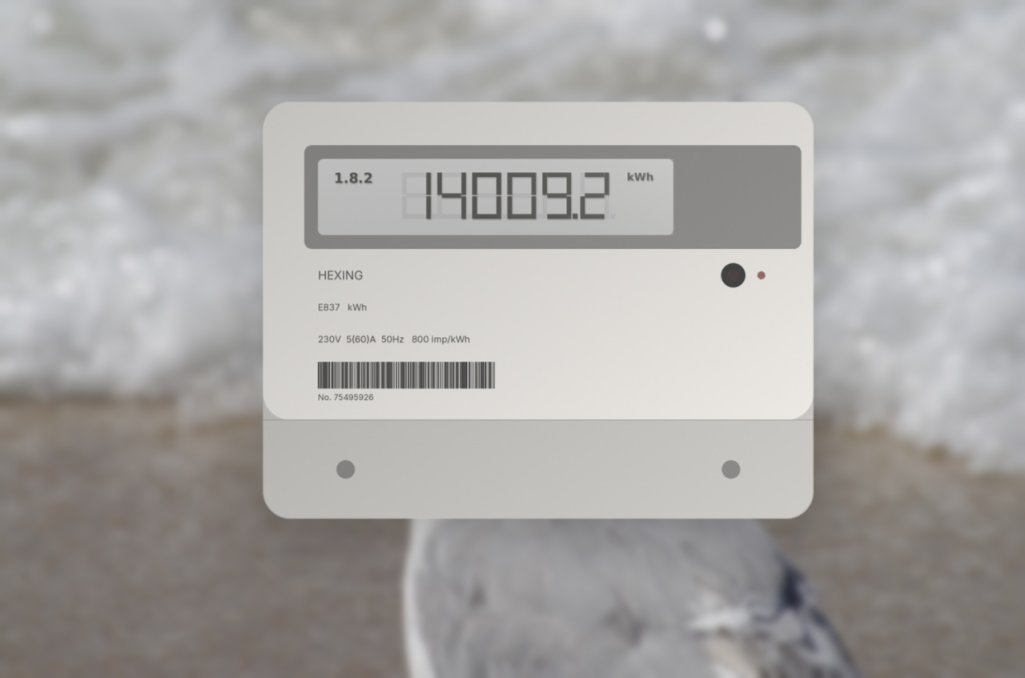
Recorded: 14009.2; kWh
